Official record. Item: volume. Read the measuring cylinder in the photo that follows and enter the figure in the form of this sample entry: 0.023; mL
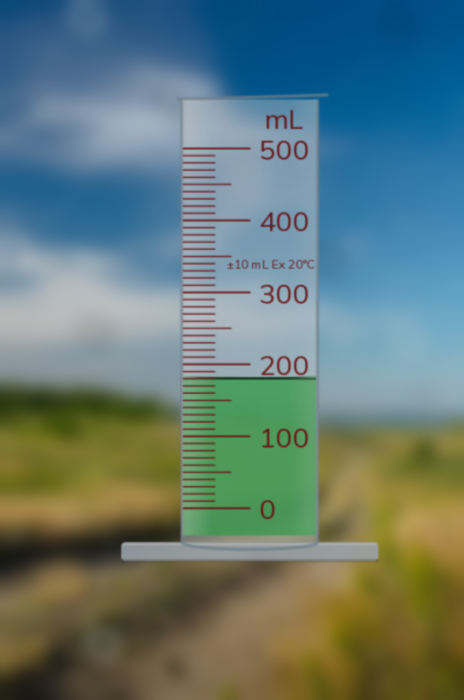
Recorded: 180; mL
